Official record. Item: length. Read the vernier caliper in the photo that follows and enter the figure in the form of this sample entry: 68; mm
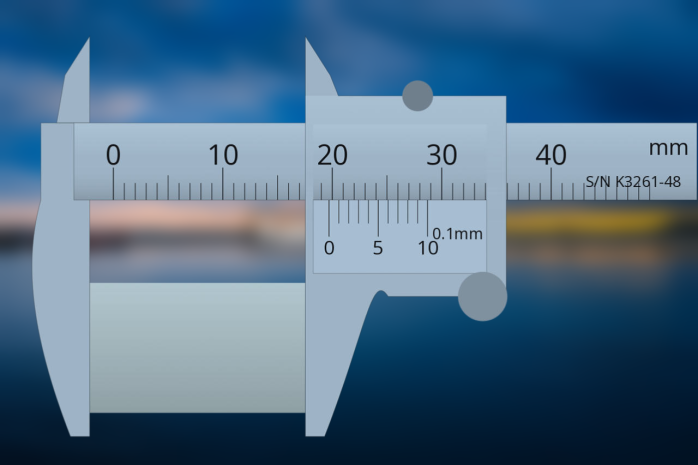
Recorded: 19.7; mm
